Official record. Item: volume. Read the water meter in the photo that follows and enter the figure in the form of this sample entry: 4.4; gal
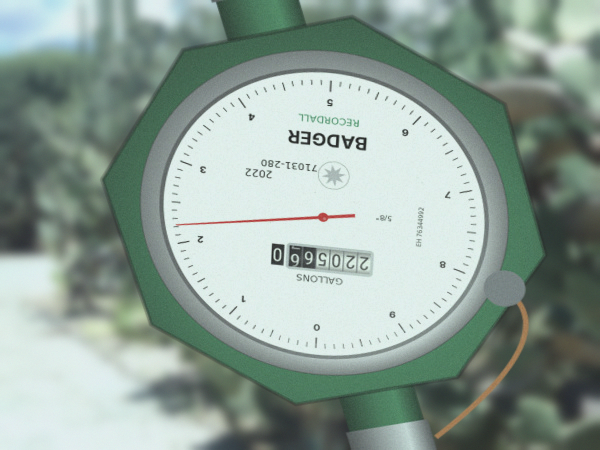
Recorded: 2205662.2; gal
